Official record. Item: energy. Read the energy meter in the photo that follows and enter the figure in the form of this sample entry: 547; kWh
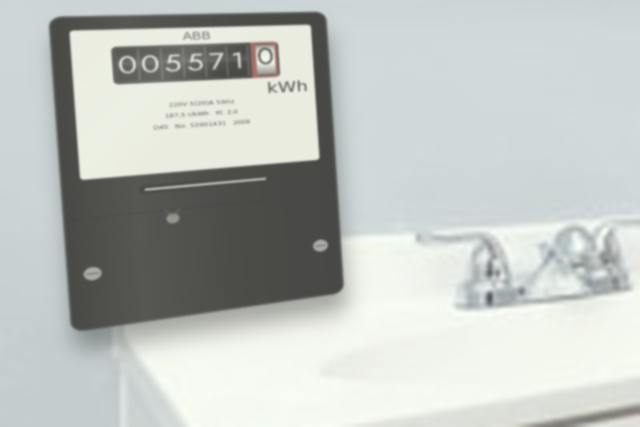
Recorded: 5571.0; kWh
